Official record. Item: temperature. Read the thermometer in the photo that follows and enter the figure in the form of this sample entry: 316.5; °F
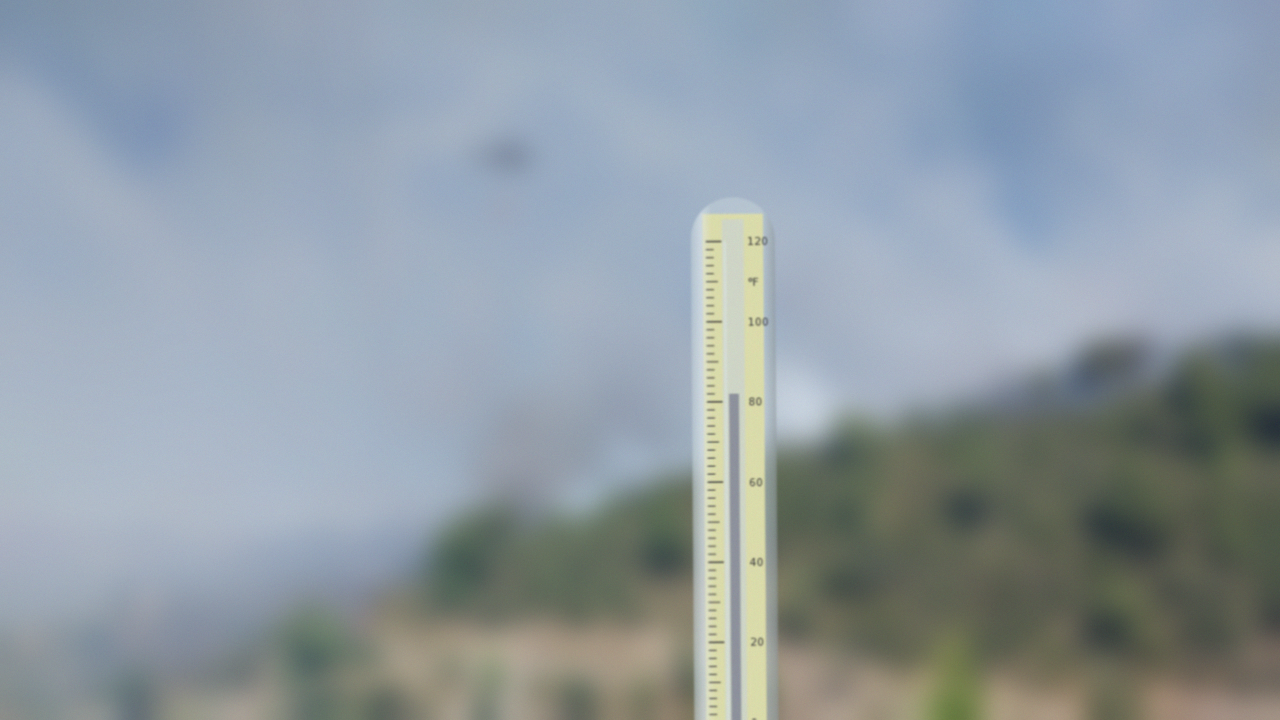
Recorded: 82; °F
